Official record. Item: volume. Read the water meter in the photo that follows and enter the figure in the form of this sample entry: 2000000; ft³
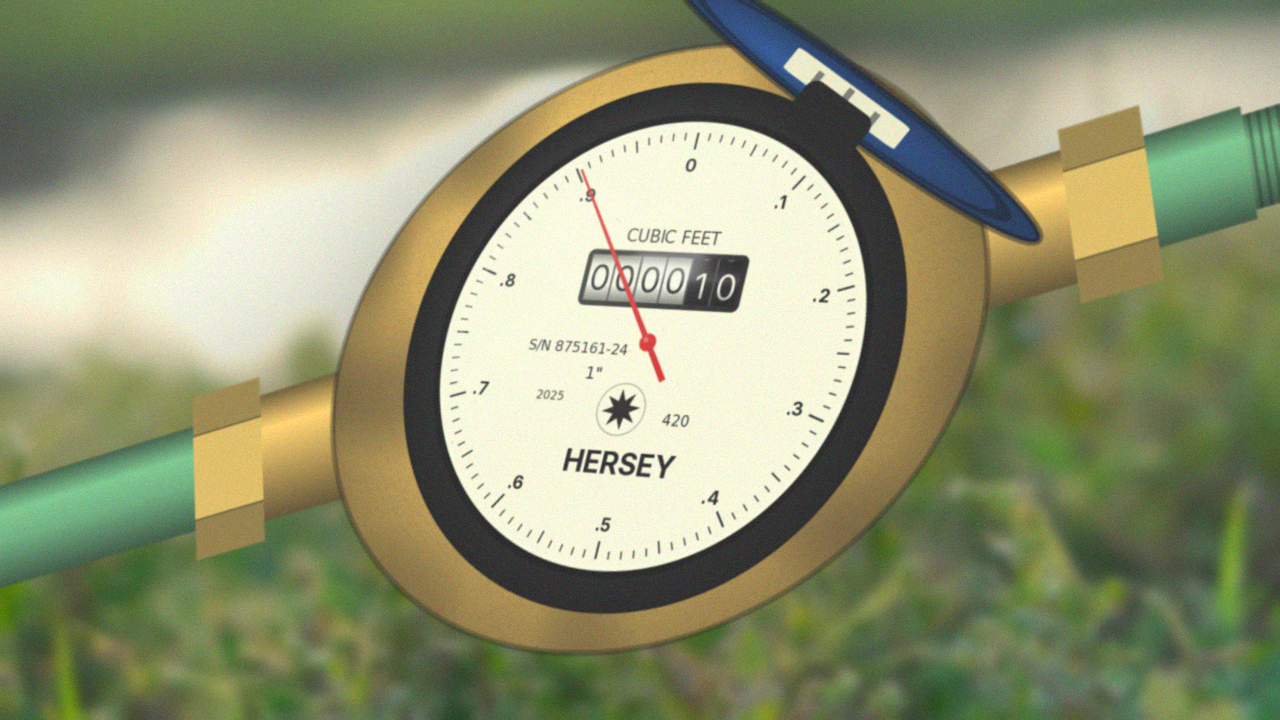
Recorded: 9.90; ft³
